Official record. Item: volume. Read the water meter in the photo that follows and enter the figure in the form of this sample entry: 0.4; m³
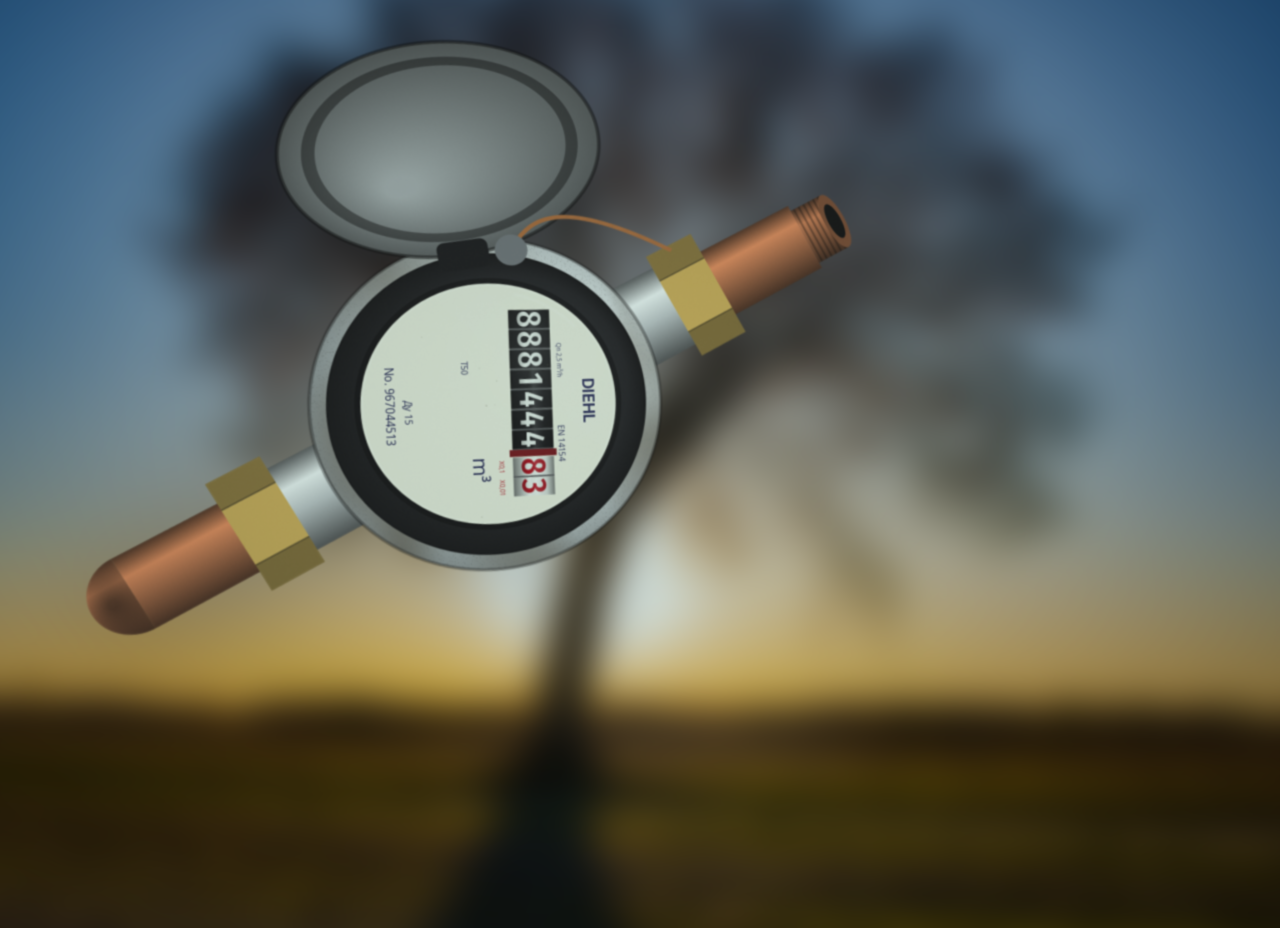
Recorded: 8881444.83; m³
